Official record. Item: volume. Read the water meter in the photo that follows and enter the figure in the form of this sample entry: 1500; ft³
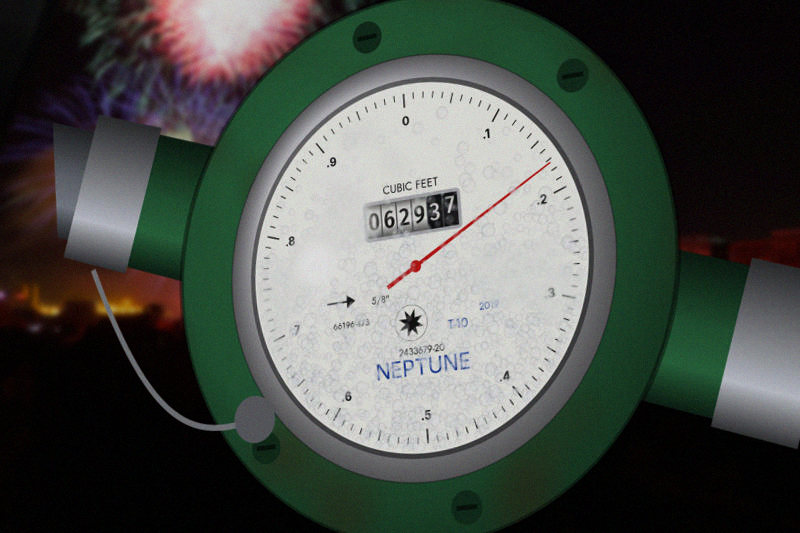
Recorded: 62937.17; ft³
